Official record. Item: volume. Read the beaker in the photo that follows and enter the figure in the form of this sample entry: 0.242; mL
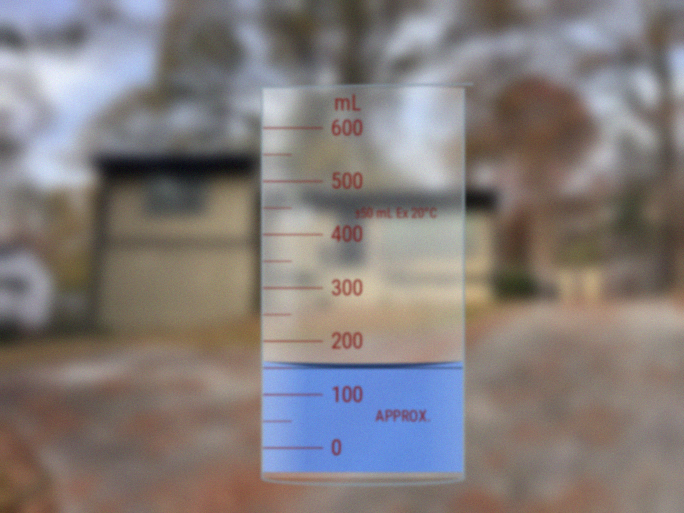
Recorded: 150; mL
